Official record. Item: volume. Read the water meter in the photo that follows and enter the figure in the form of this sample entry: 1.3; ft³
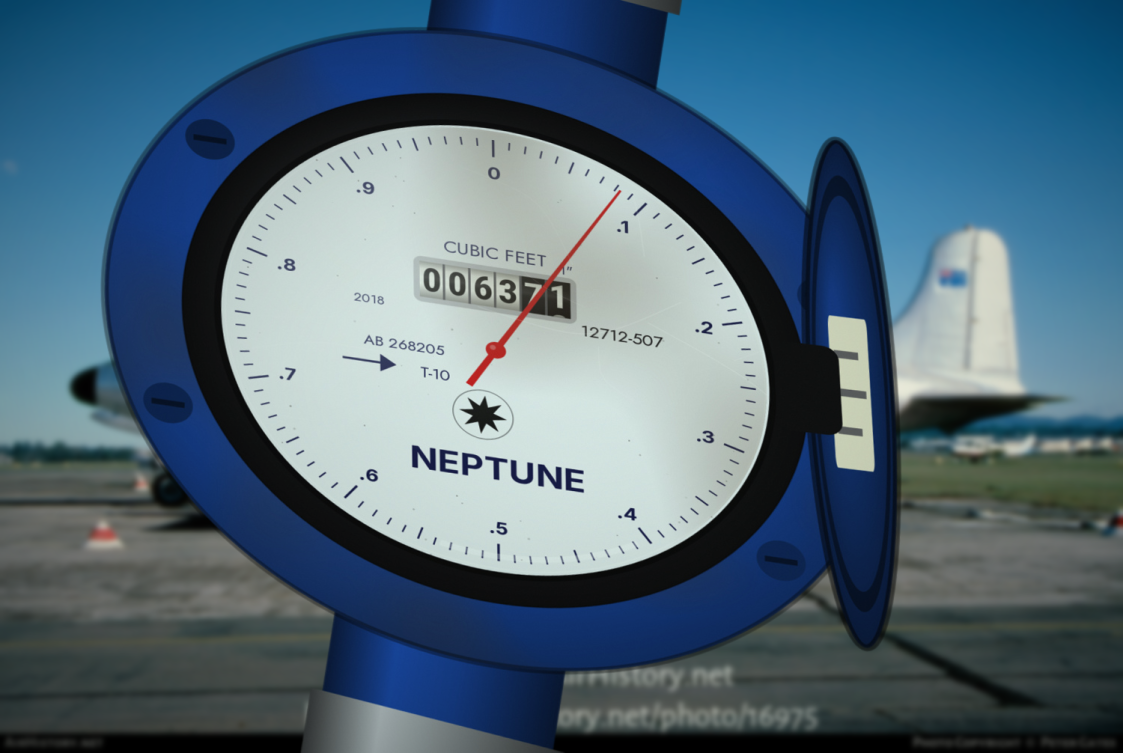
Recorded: 6371.08; ft³
